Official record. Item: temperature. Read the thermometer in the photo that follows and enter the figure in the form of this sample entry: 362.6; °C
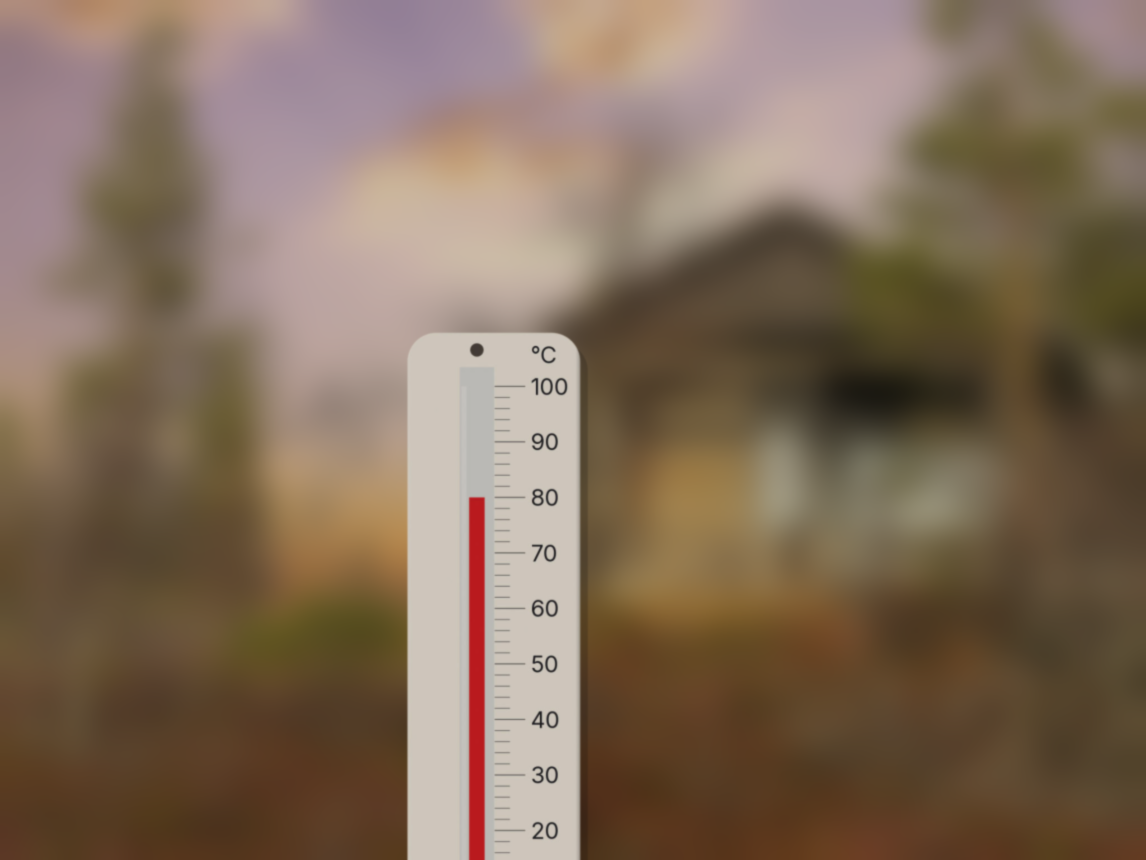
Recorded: 80; °C
